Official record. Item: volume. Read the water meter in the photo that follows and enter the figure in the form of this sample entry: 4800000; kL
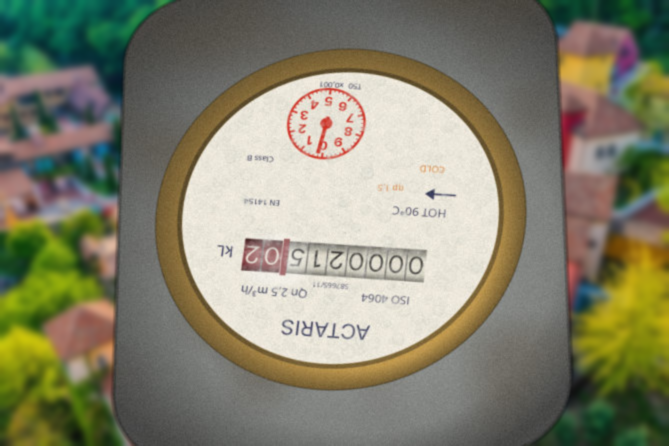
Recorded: 215.020; kL
